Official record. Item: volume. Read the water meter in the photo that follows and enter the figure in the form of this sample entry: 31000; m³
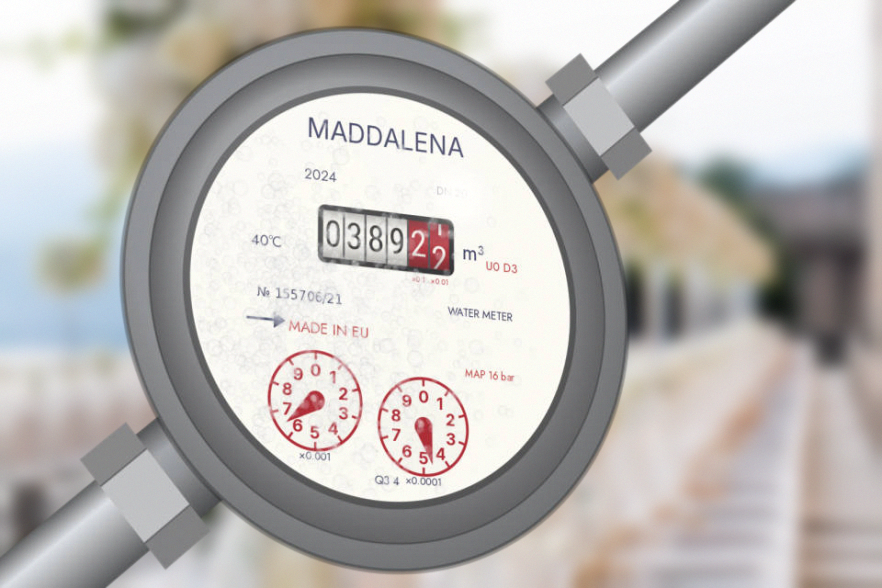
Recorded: 389.2164; m³
